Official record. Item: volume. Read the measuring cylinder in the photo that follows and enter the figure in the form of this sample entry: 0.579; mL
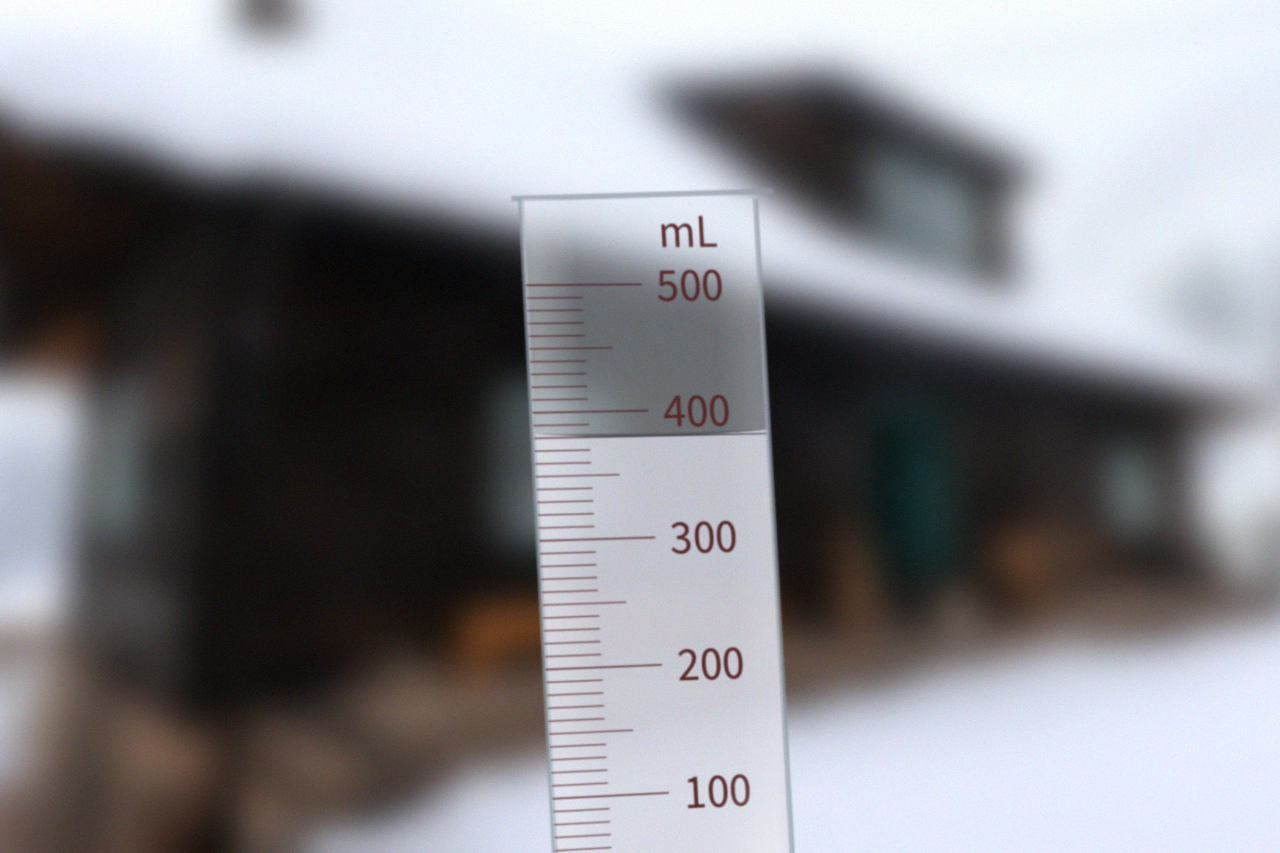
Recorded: 380; mL
